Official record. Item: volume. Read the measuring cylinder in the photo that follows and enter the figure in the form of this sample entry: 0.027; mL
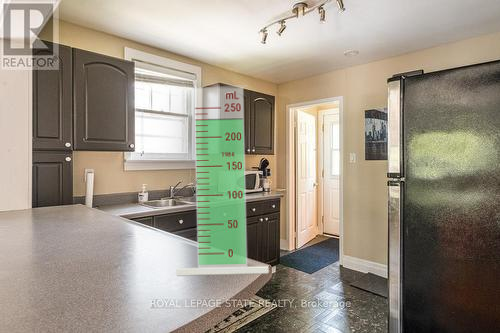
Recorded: 230; mL
